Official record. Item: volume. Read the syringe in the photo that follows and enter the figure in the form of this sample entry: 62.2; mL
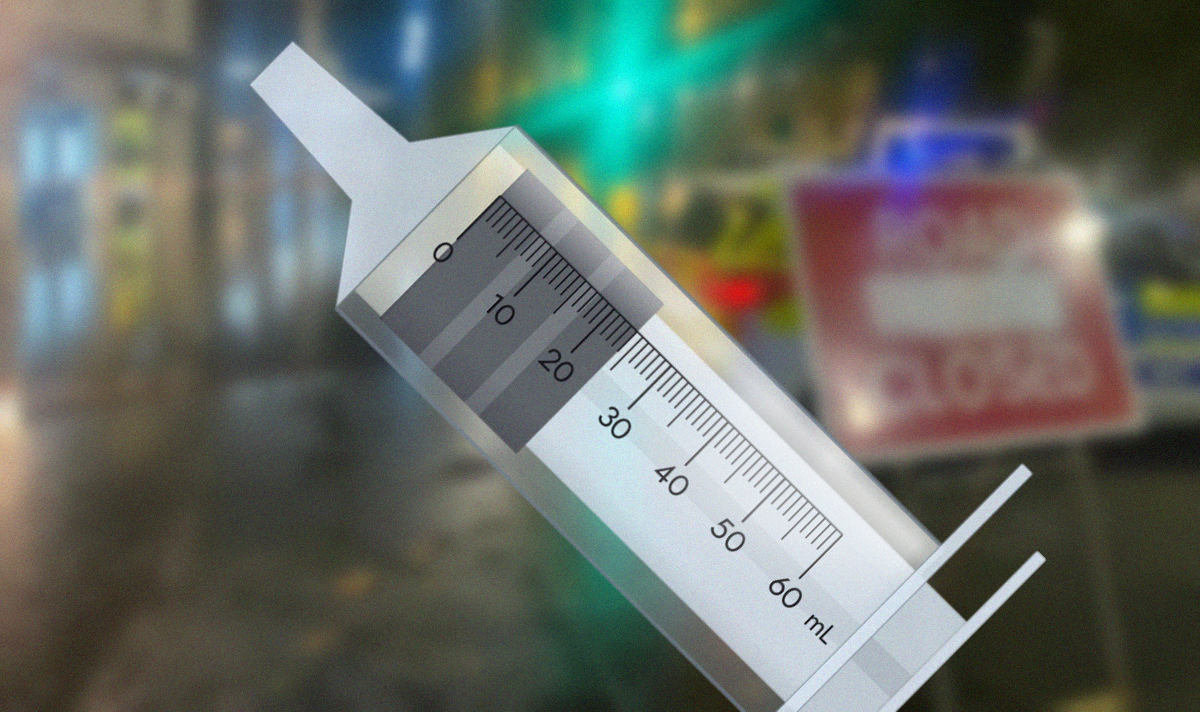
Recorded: 0; mL
